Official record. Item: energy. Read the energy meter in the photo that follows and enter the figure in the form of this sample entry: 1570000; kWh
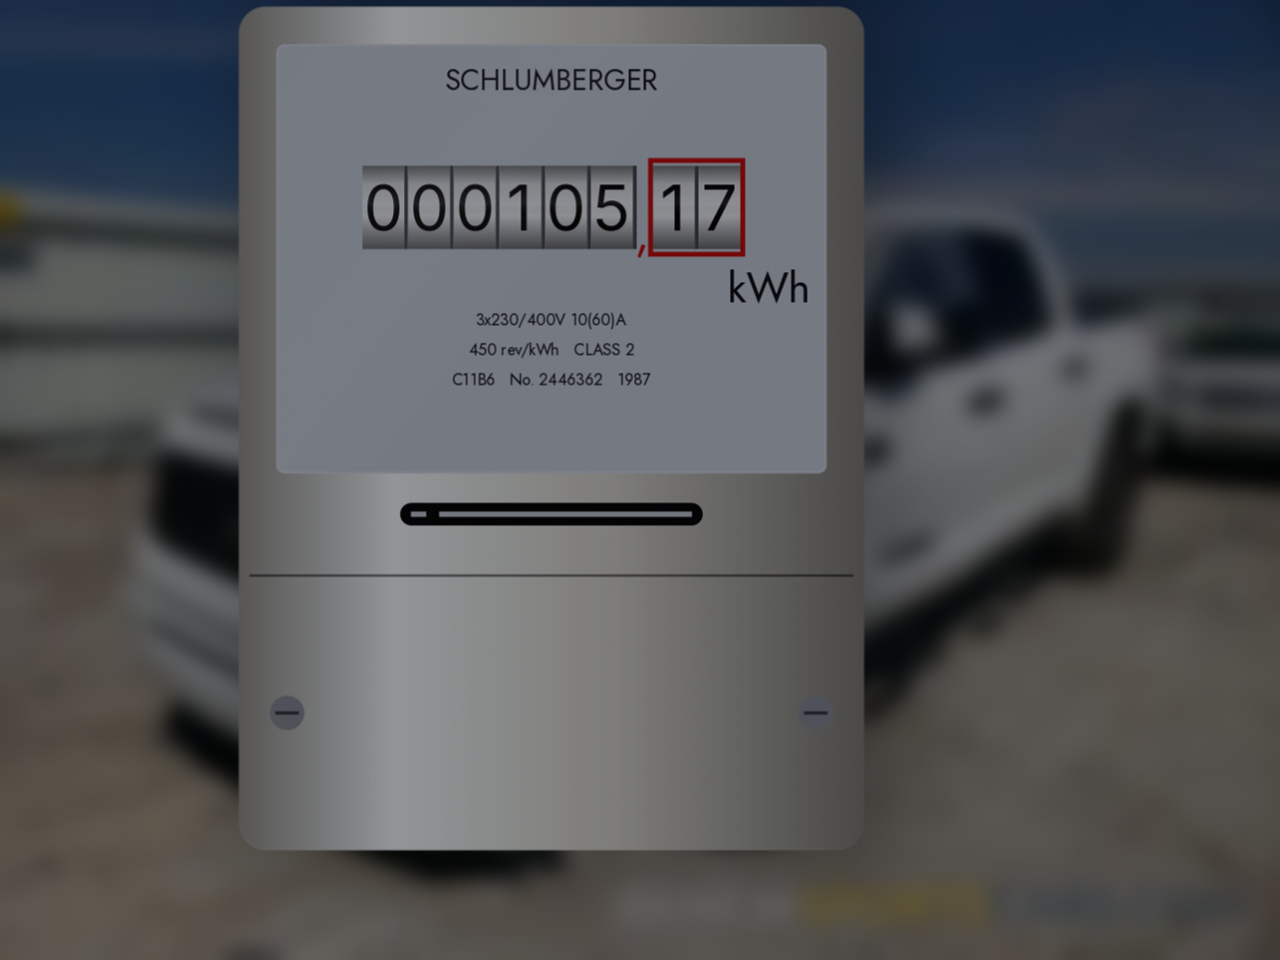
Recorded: 105.17; kWh
